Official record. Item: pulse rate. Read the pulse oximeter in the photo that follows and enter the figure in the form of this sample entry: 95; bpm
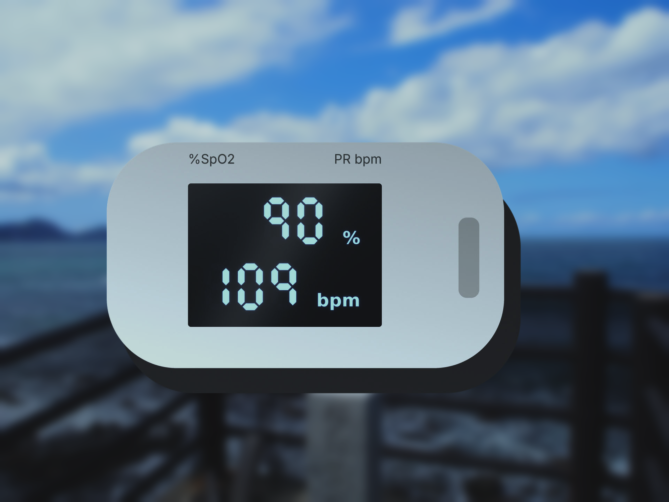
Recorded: 109; bpm
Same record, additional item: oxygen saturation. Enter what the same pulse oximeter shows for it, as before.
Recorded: 90; %
